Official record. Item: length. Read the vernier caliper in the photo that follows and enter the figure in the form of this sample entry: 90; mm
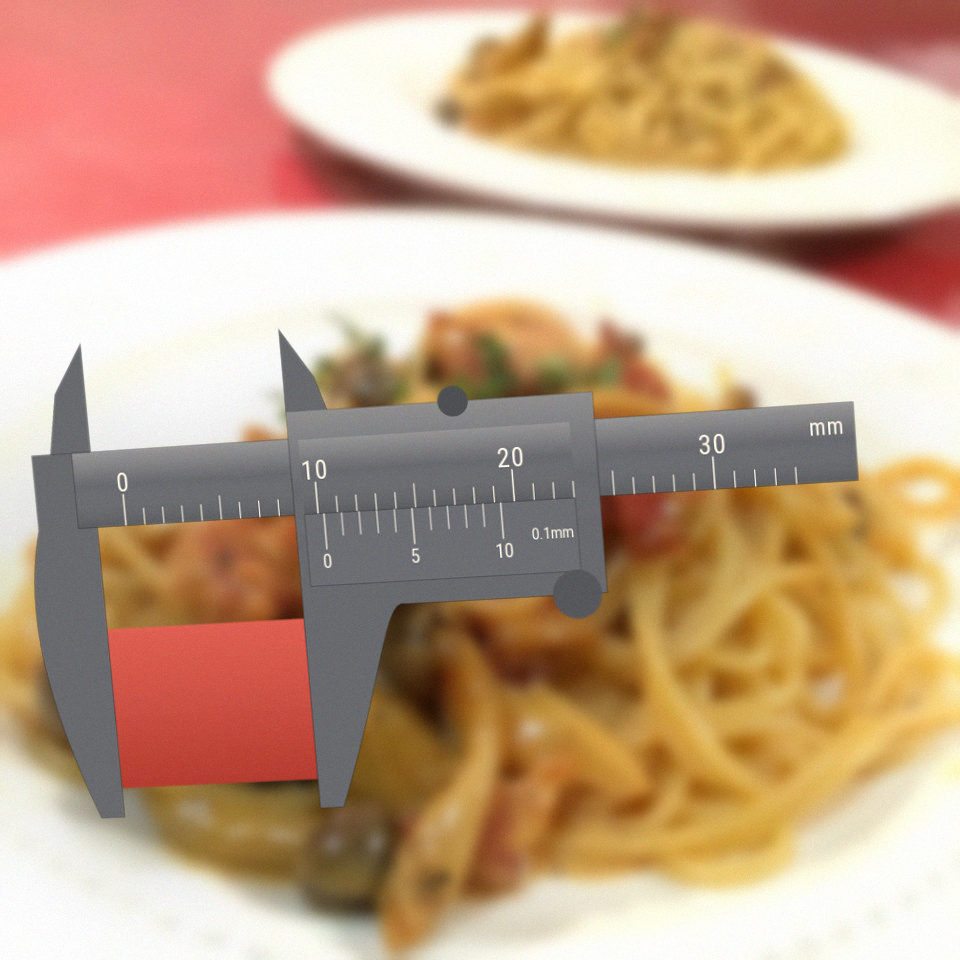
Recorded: 10.3; mm
